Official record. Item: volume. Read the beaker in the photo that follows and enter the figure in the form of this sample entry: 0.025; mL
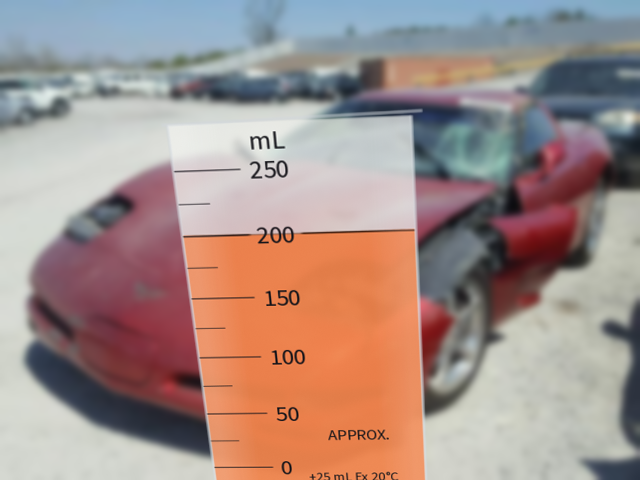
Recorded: 200; mL
